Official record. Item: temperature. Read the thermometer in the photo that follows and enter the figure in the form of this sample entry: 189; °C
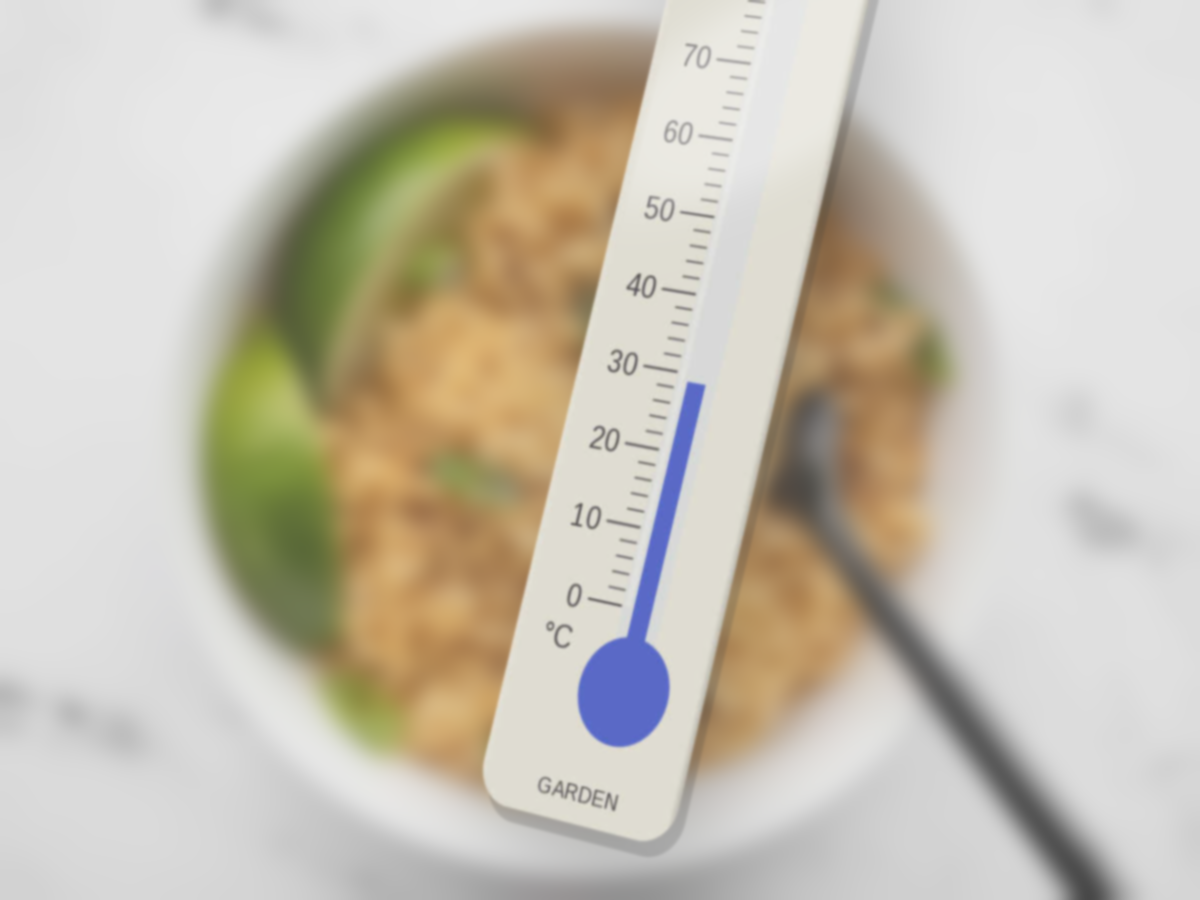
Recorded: 29; °C
